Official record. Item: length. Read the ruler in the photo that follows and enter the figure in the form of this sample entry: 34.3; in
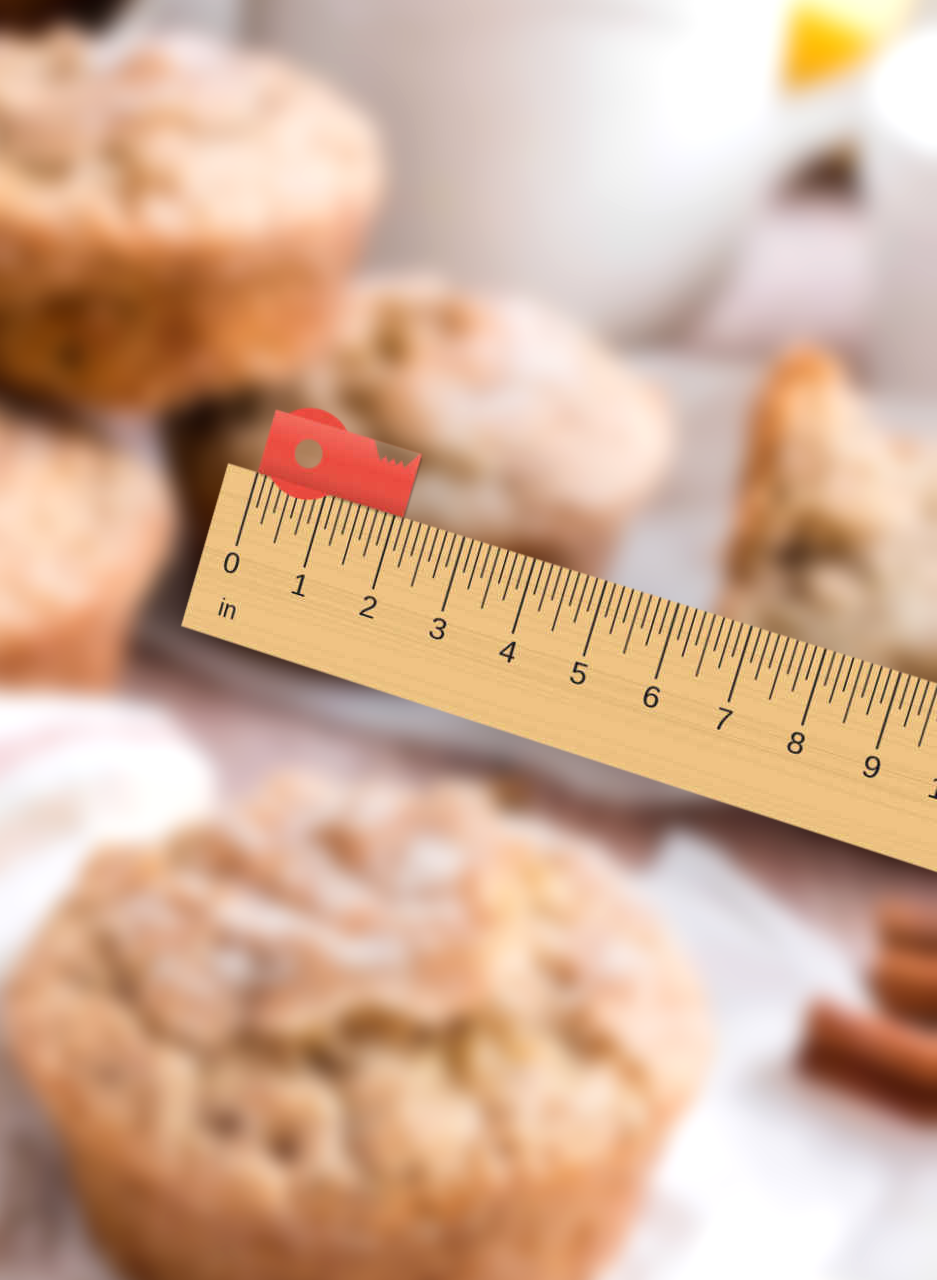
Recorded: 2.125; in
